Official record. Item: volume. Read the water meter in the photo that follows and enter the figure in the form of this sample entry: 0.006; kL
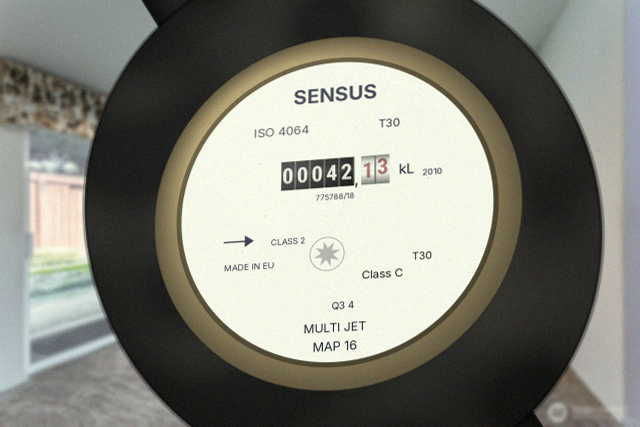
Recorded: 42.13; kL
